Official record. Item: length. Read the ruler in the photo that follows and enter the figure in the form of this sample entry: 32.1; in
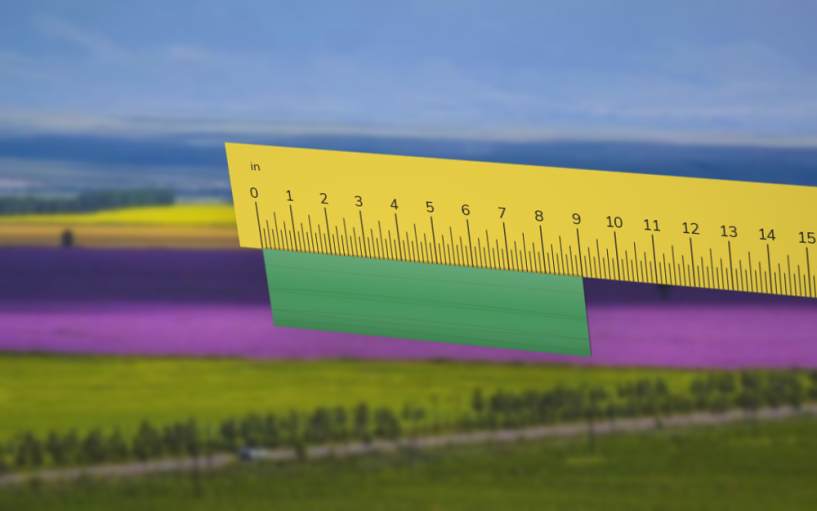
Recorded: 9; in
